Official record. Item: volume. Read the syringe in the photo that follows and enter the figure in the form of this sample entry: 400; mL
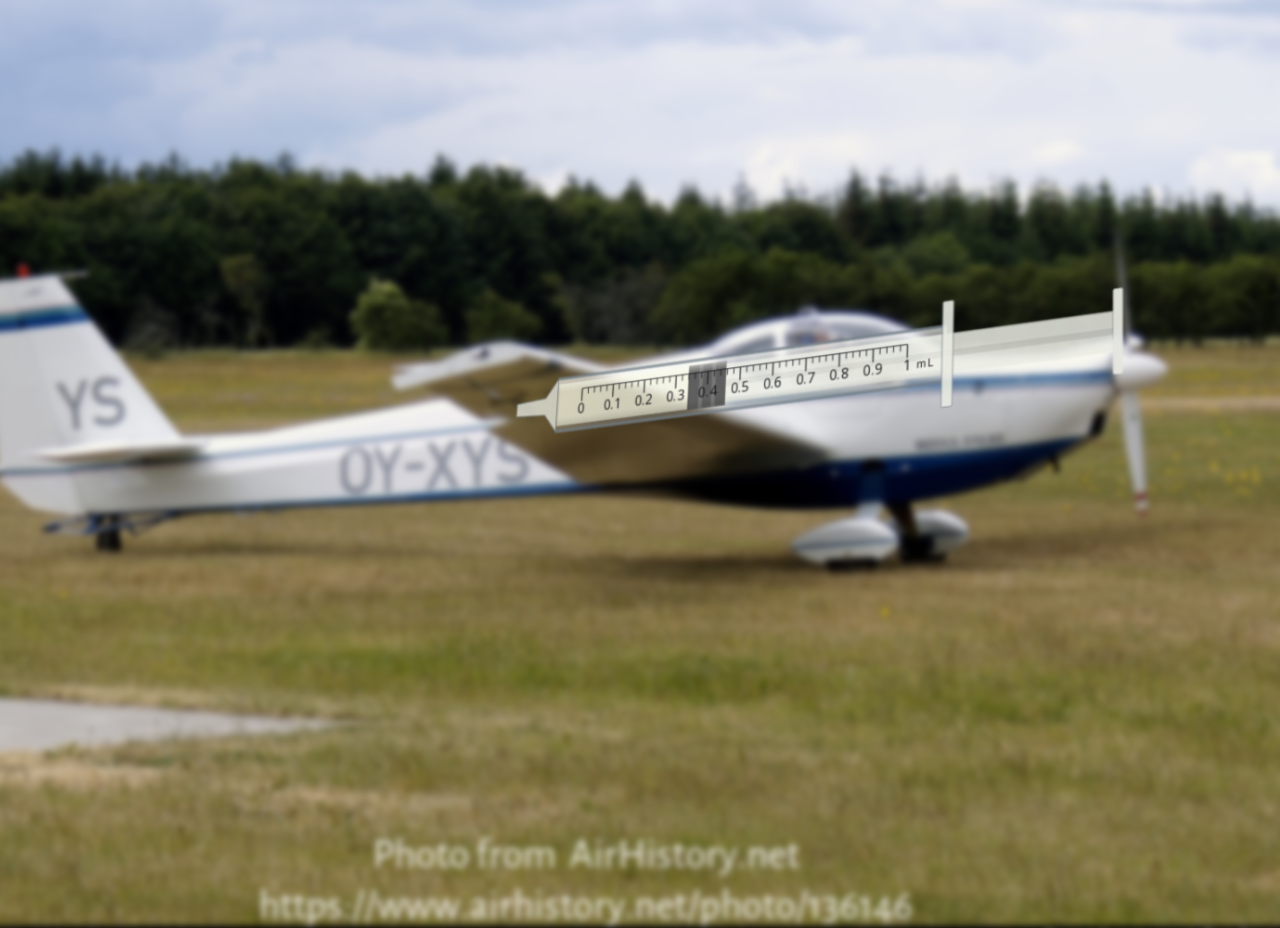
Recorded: 0.34; mL
